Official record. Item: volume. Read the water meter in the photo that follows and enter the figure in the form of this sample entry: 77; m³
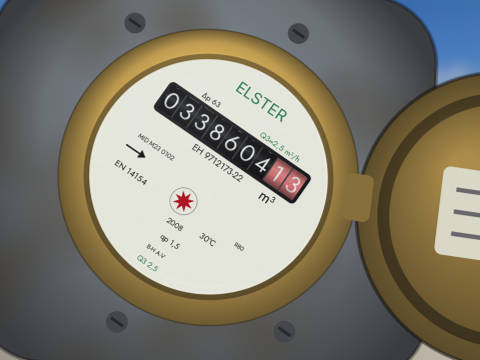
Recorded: 338604.13; m³
